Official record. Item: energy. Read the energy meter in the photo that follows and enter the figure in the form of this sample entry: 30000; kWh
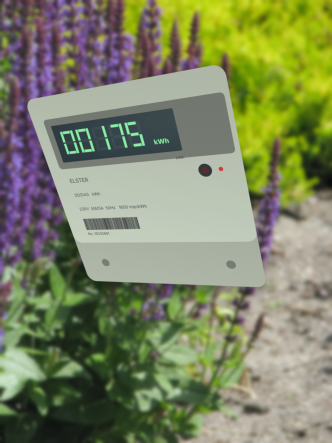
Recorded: 175; kWh
